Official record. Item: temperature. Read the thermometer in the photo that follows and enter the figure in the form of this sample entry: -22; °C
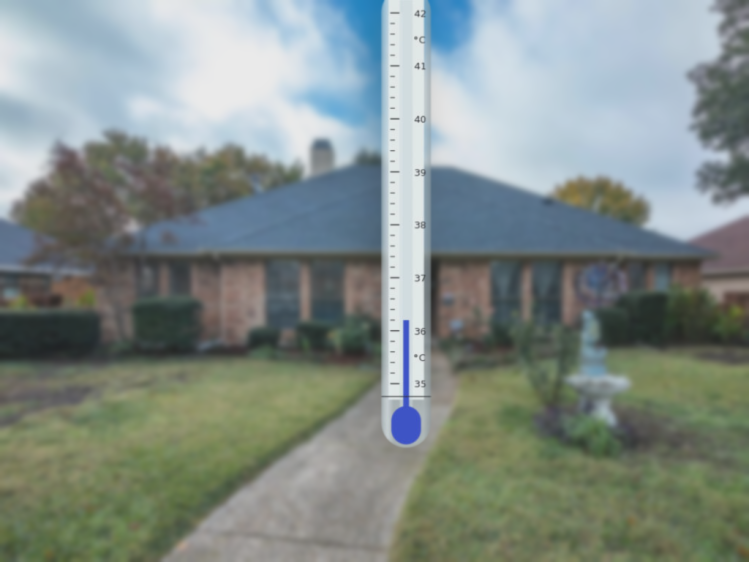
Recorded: 36.2; °C
